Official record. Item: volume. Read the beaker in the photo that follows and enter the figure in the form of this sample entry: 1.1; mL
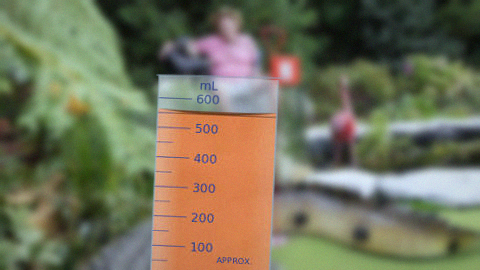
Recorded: 550; mL
